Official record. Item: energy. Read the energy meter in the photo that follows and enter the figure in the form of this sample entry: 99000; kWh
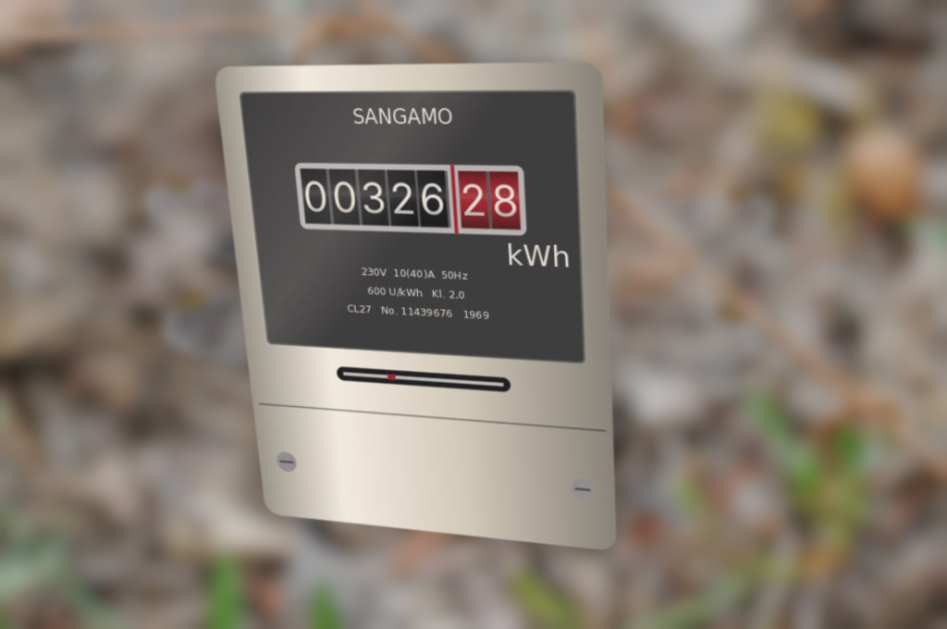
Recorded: 326.28; kWh
